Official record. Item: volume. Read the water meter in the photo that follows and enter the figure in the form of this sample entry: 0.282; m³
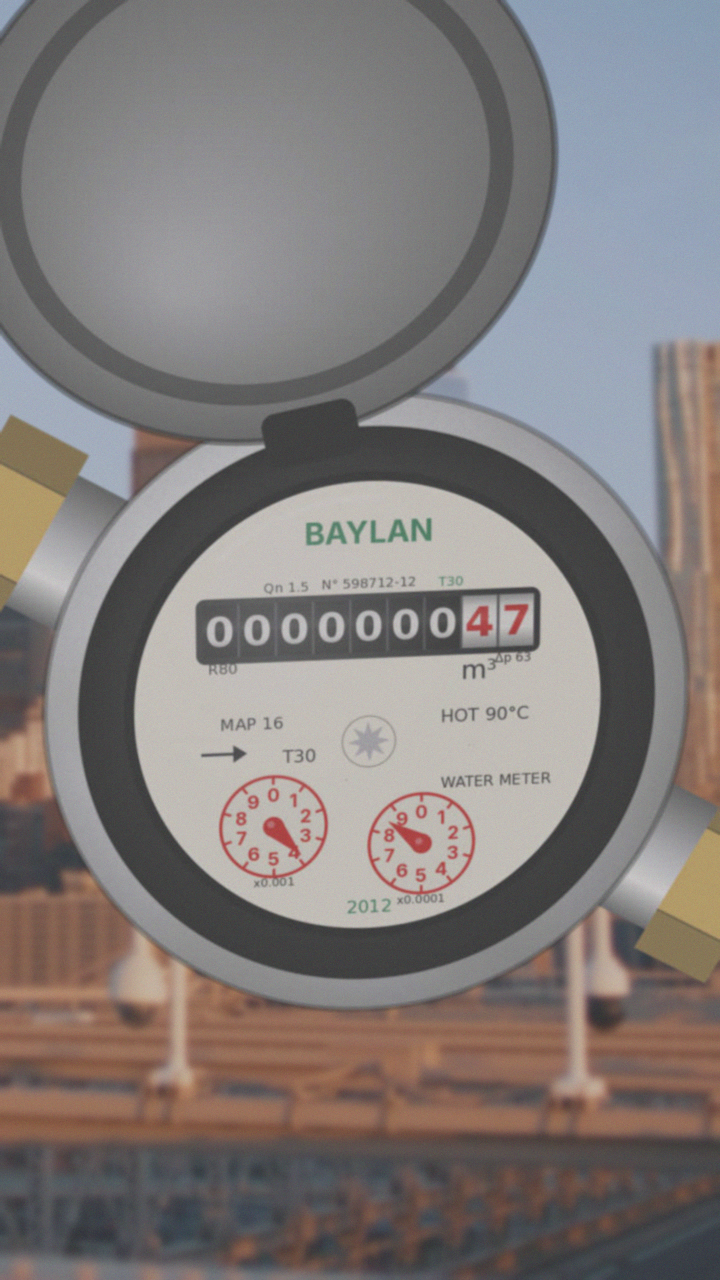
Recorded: 0.4738; m³
